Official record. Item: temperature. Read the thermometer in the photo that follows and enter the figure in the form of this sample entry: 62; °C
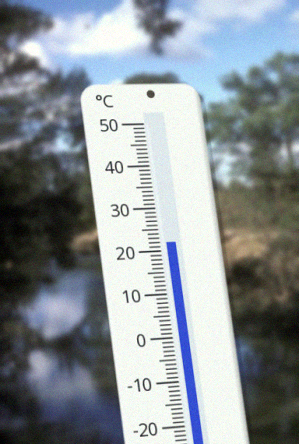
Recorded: 22; °C
